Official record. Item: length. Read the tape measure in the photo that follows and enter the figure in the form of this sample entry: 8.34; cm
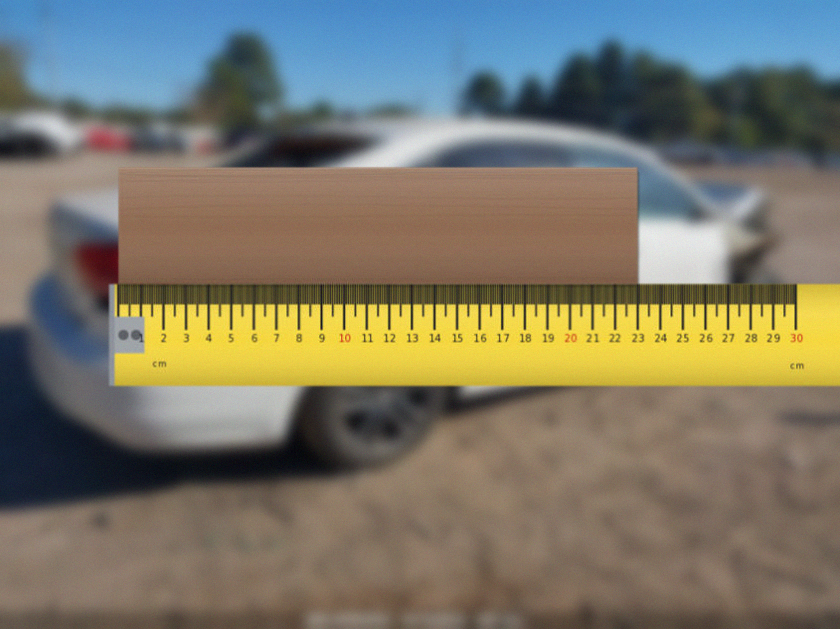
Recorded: 23; cm
